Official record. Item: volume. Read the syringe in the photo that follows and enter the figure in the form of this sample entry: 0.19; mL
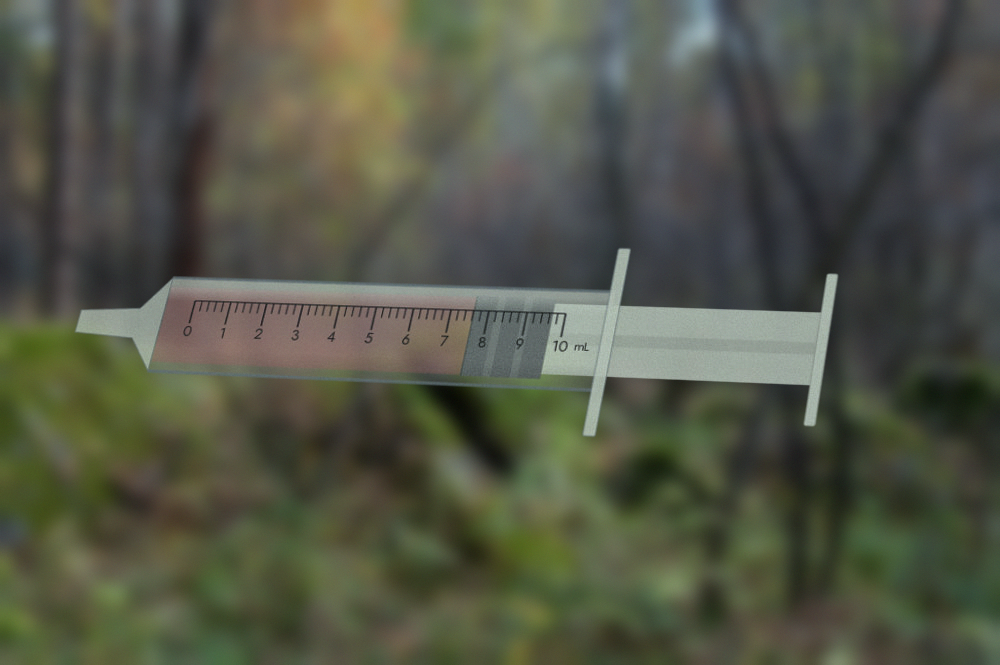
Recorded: 7.6; mL
